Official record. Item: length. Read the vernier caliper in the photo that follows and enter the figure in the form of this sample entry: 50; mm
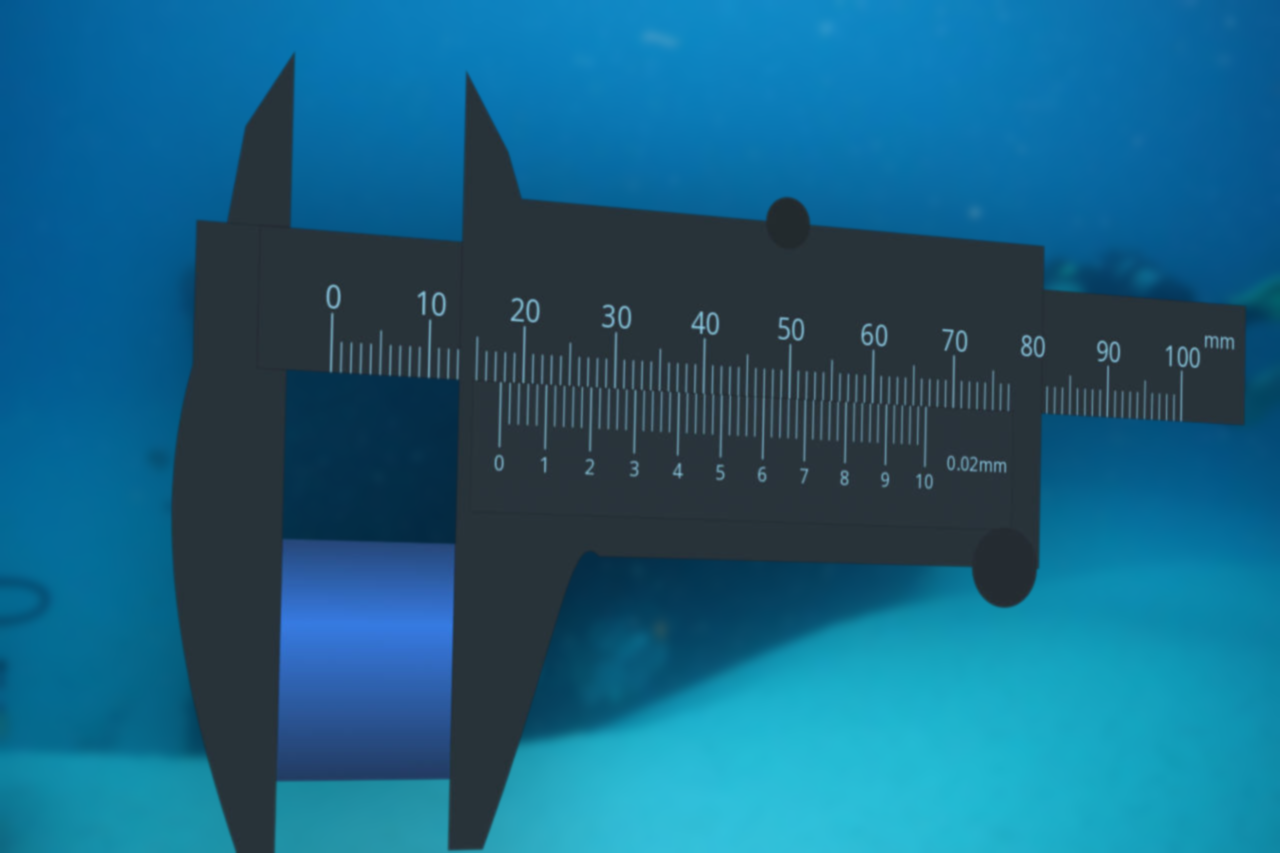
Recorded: 17.6; mm
